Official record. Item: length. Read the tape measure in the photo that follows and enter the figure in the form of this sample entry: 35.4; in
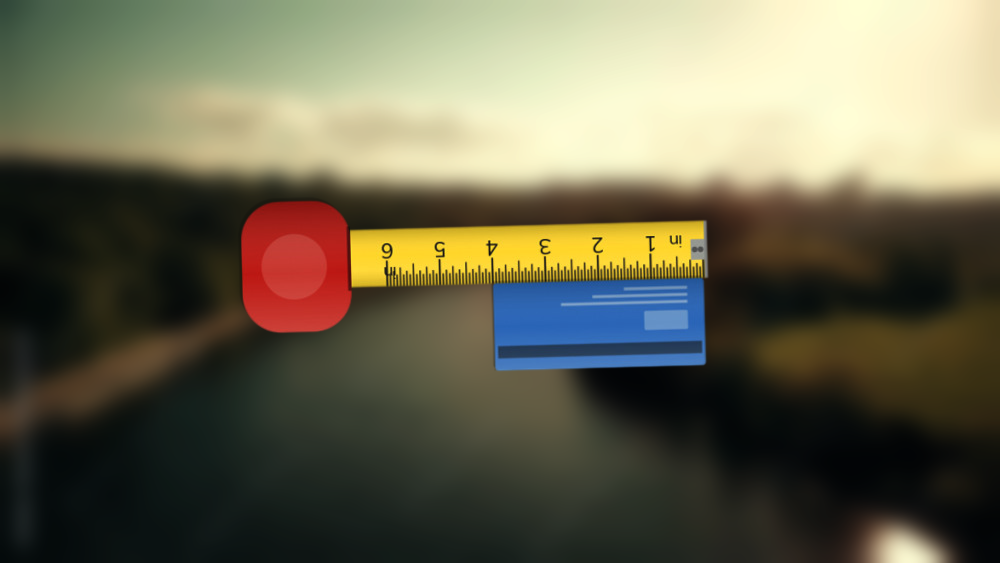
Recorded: 4; in
